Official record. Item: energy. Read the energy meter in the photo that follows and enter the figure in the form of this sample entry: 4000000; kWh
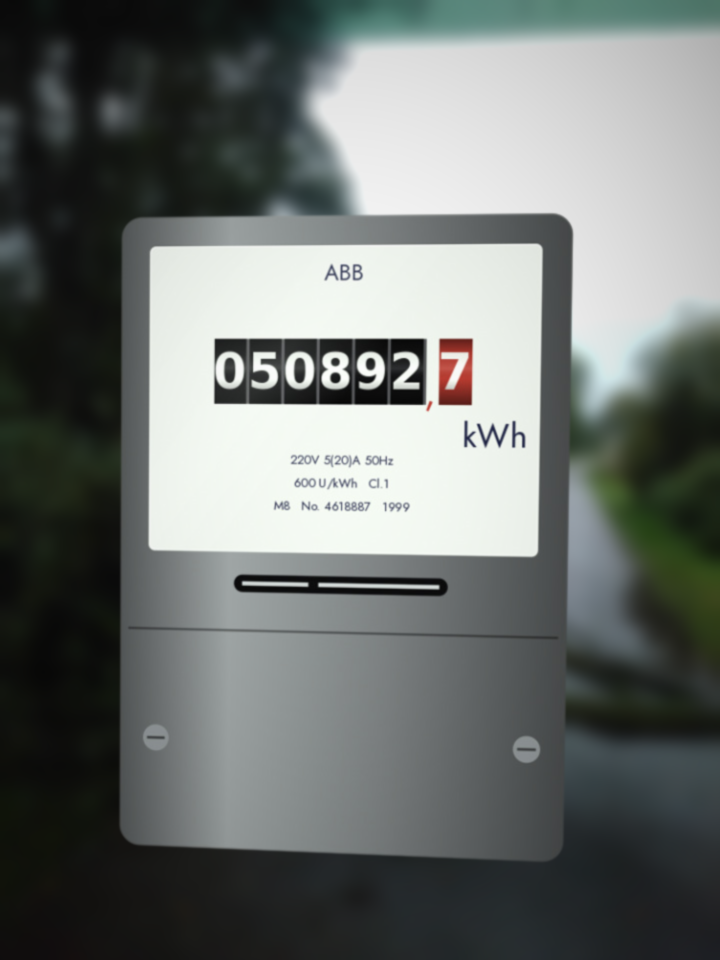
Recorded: 50892.7; kWh
